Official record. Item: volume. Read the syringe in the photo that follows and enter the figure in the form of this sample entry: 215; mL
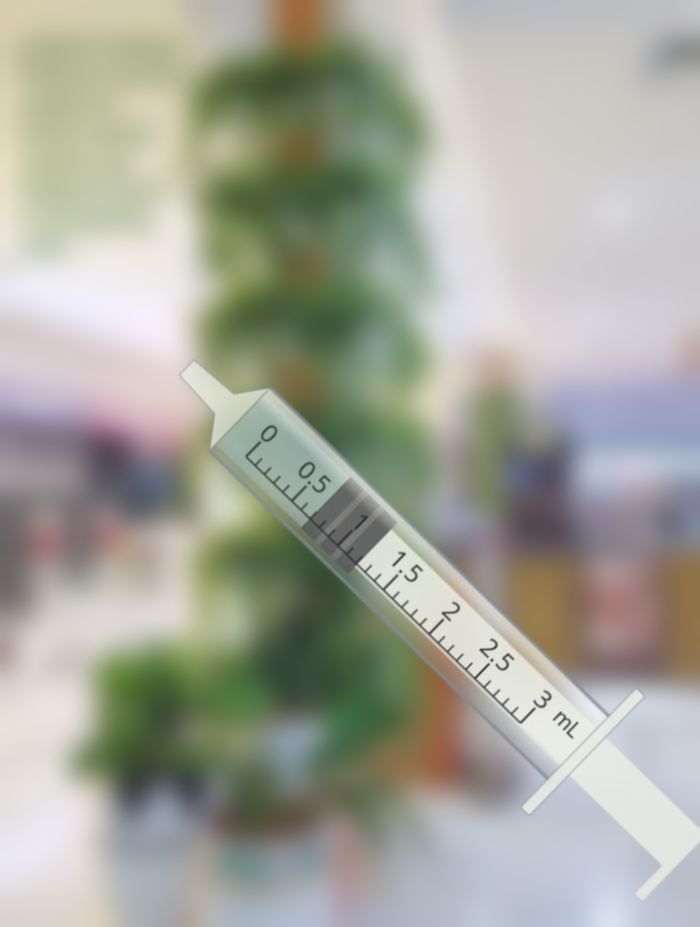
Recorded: 0.7; mL
